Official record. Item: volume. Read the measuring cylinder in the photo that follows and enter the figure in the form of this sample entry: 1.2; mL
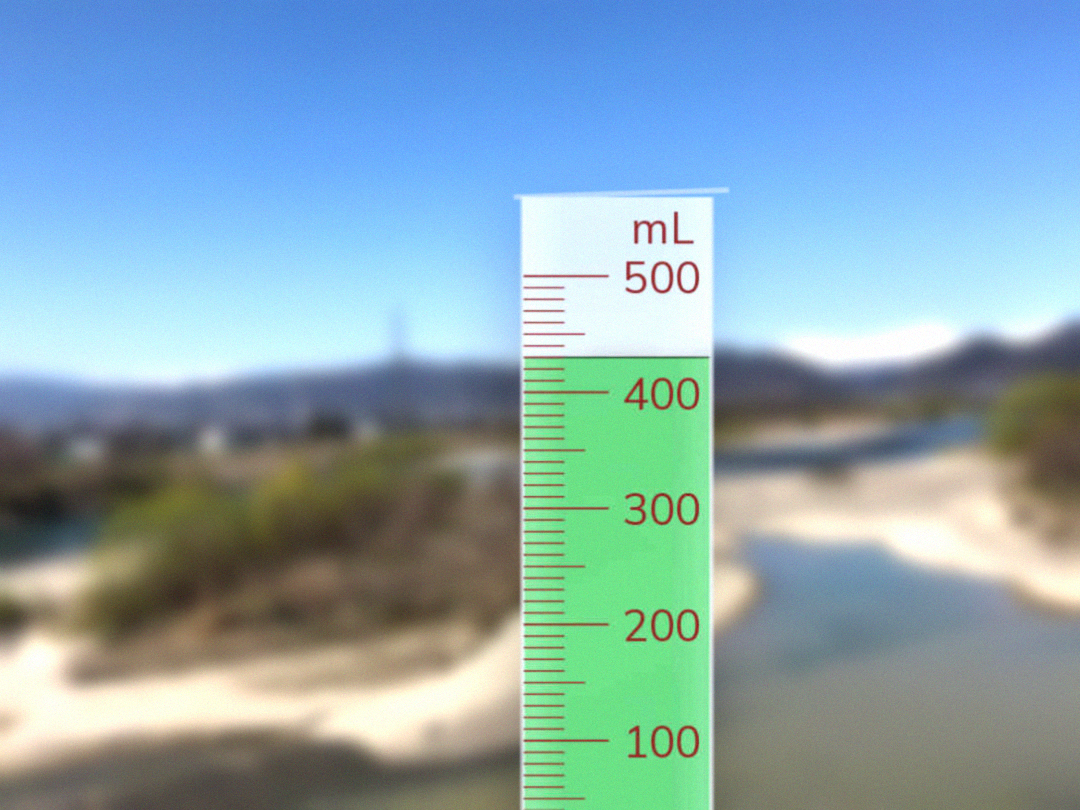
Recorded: 430; mL
